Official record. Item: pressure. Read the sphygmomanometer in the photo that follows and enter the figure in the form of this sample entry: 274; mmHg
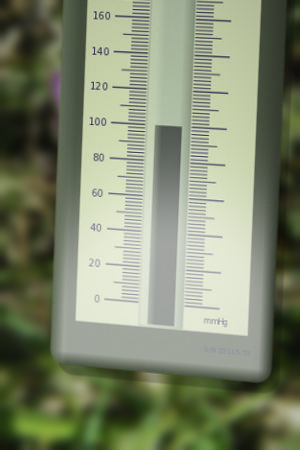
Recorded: 100; mmHg
